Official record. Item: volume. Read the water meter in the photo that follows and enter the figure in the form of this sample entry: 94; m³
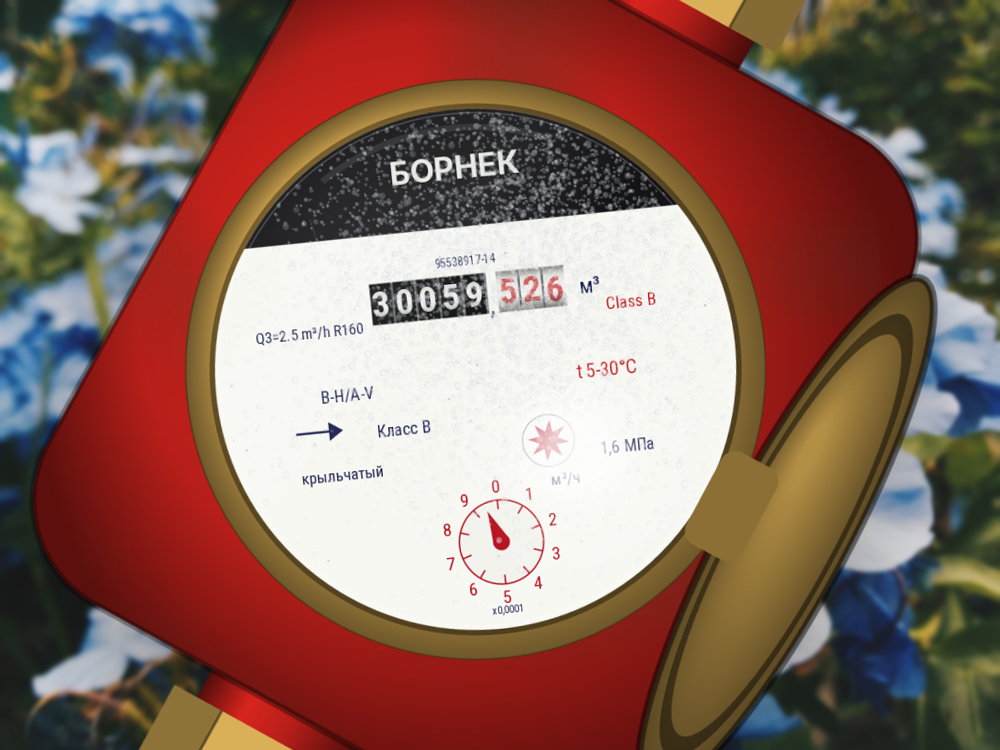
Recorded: 30059.5259; m³
